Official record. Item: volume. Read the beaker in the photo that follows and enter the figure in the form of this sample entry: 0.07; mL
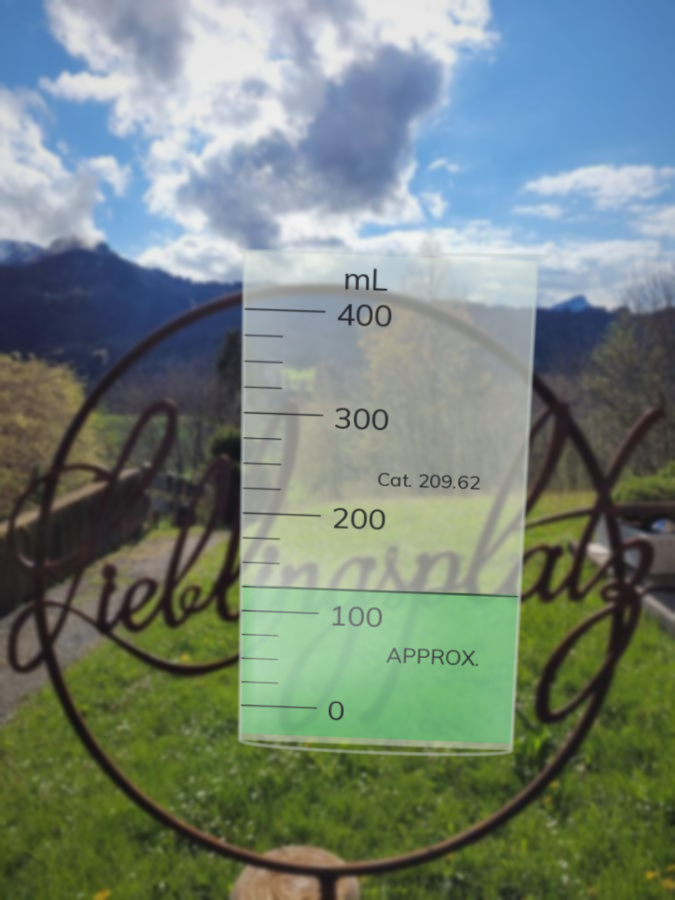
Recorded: 125; mL
